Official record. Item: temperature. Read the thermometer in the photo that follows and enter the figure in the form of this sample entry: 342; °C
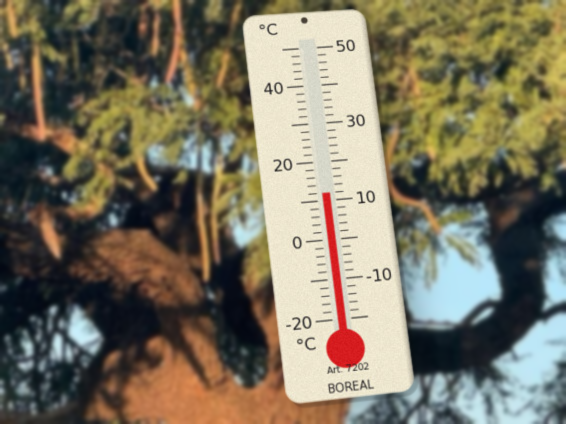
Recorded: 12; °C
